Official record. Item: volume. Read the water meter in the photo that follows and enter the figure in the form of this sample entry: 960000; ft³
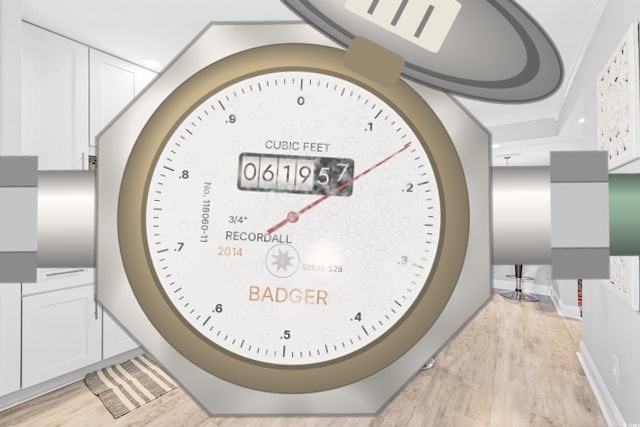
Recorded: 61957.15; ft³
